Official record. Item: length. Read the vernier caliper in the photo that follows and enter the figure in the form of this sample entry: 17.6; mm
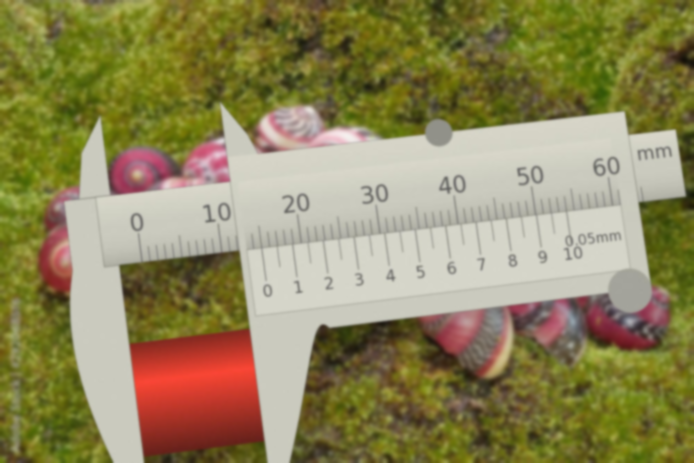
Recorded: 15.0; mm
